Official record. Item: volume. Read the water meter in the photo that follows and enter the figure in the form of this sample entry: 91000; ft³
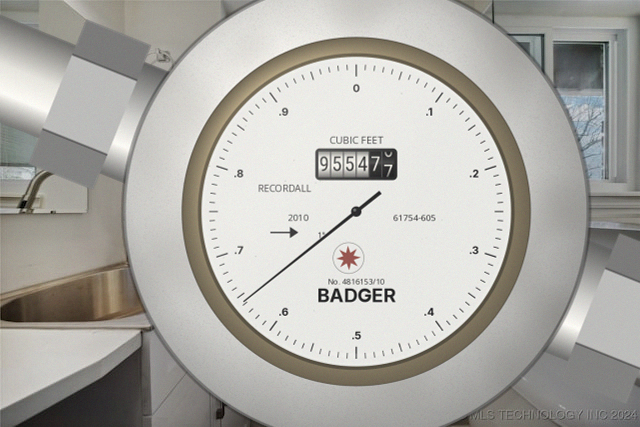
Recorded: 955476.64; ft³
